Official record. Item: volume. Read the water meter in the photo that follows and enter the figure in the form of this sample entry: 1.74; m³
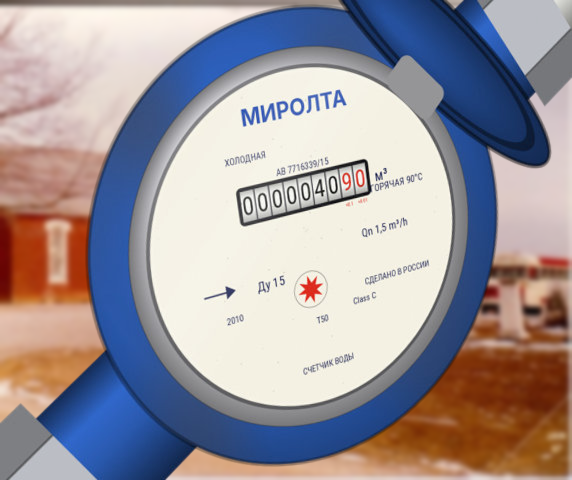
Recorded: 40.90; m³
